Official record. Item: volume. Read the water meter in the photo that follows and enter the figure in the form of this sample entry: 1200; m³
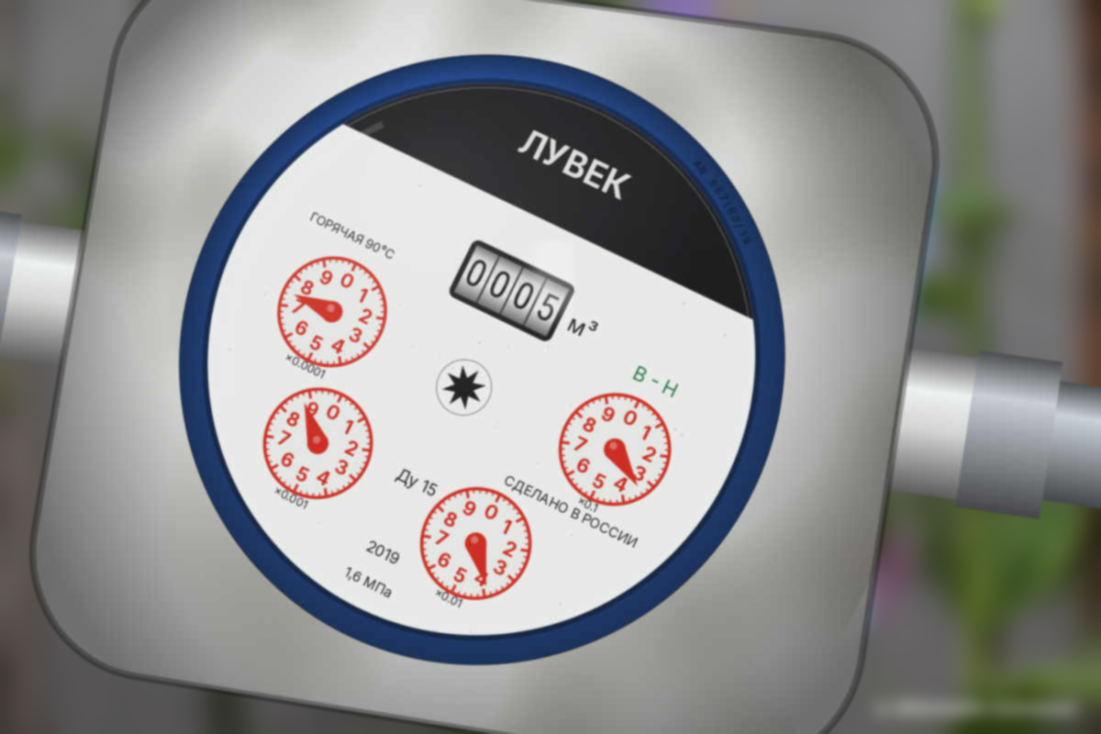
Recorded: 5.3387; m³
